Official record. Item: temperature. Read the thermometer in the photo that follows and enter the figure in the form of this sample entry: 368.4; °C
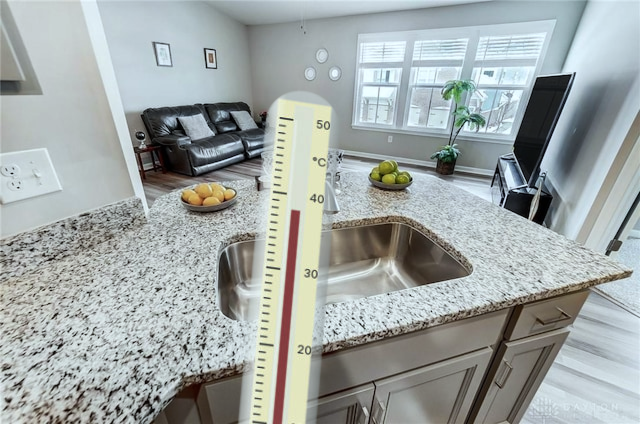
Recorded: 38; °C
